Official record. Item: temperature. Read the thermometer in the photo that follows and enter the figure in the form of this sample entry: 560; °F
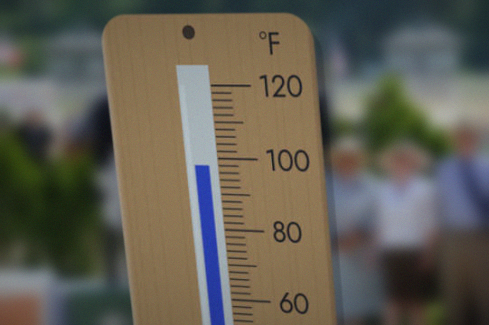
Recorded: 98; °F
